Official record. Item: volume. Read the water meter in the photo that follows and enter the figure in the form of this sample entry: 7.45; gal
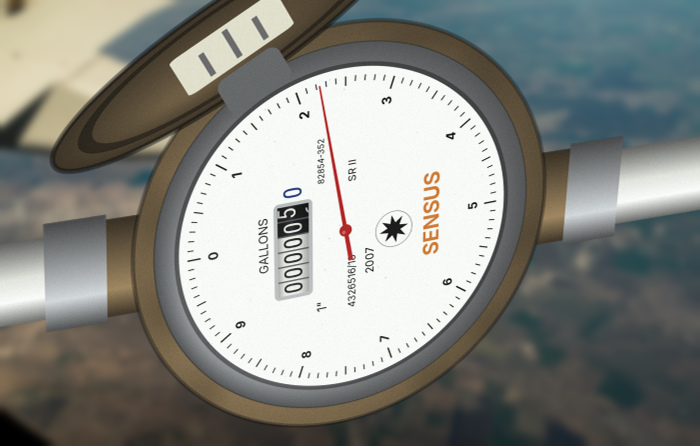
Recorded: 52.2; gal
